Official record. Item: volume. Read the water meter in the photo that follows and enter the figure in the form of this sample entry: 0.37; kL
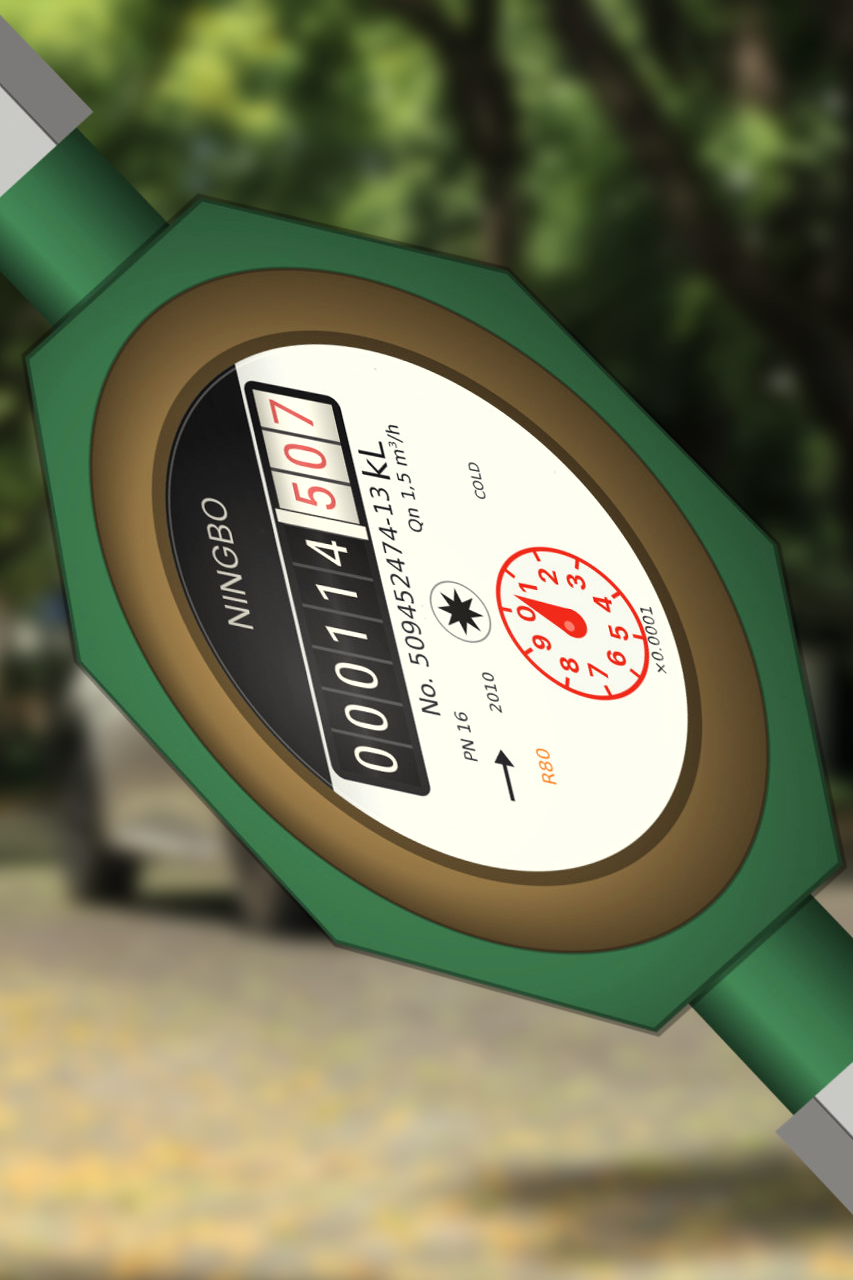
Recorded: 114.5070; kL
